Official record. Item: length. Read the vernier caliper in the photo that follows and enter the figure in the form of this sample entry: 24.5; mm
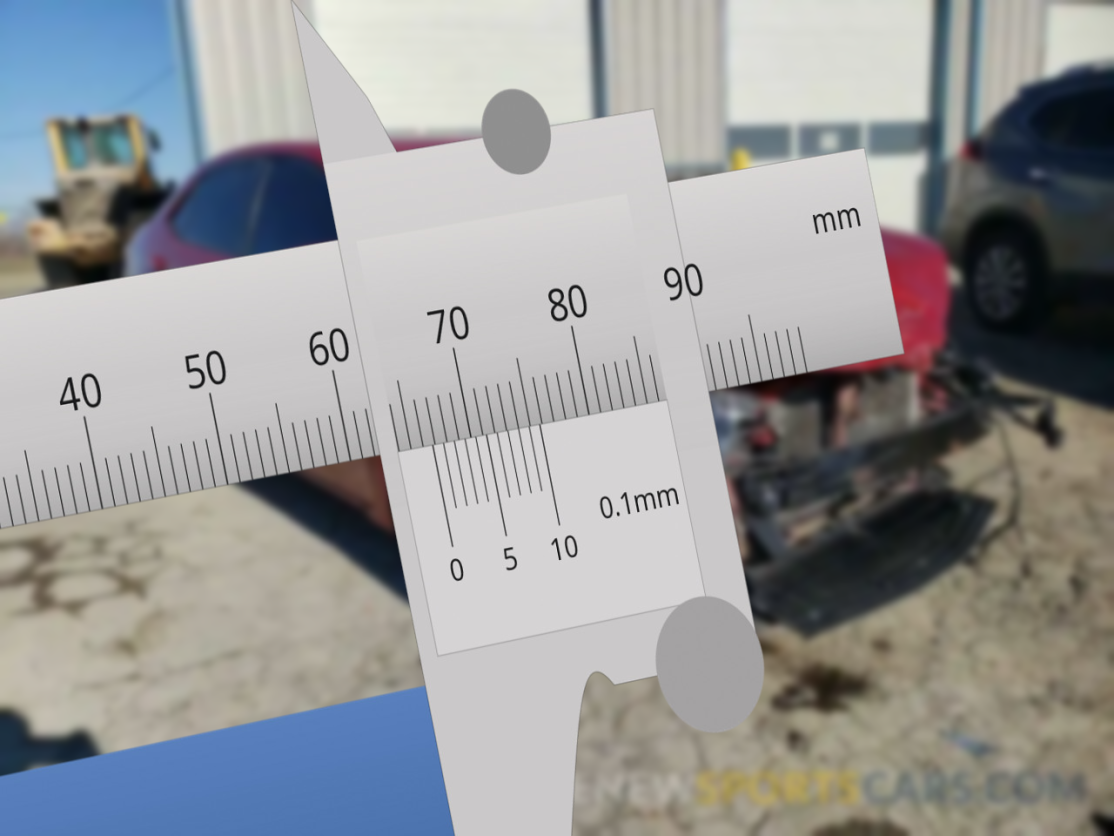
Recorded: 66.8; mm
